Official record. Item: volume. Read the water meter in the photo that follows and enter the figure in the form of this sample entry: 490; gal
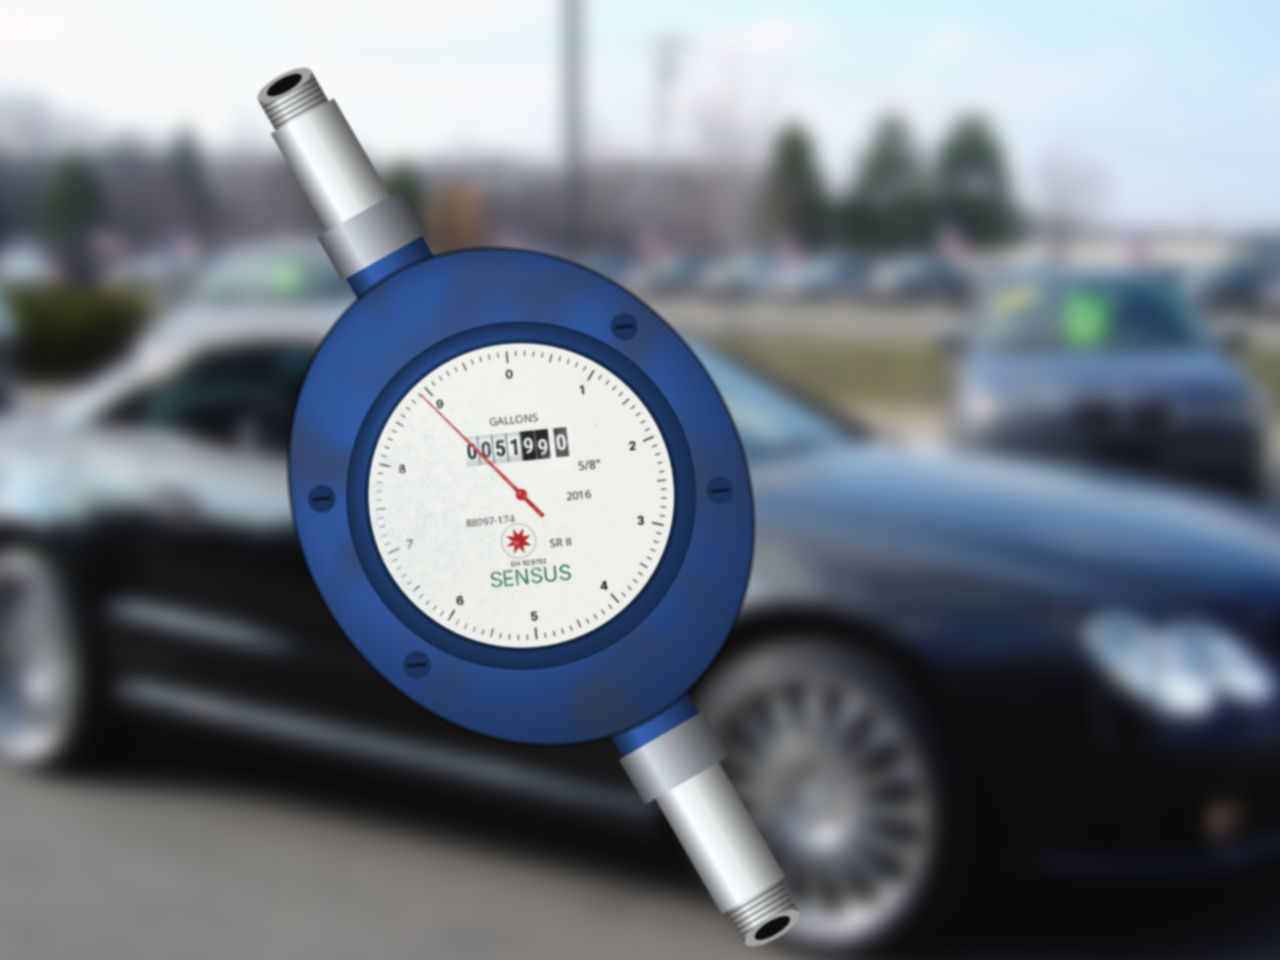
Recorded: 51988.9; gal
